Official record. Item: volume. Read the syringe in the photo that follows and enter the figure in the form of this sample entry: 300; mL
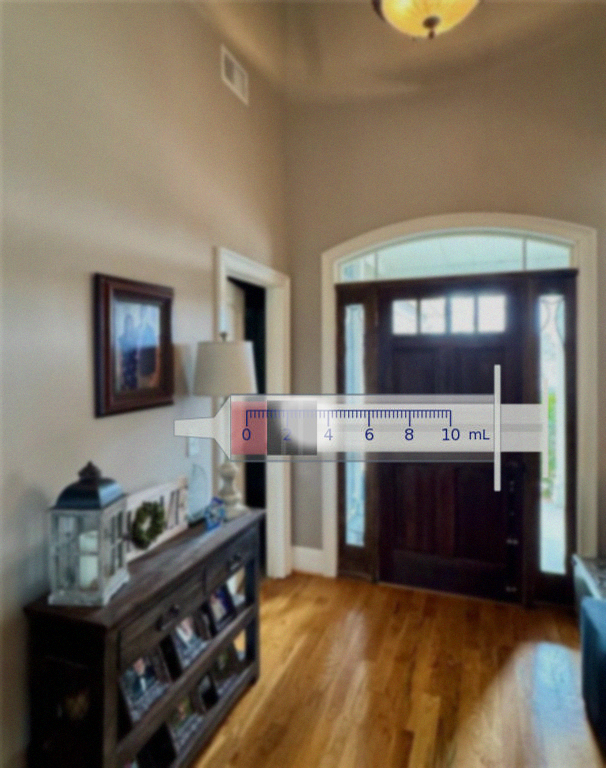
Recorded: 1; mL
